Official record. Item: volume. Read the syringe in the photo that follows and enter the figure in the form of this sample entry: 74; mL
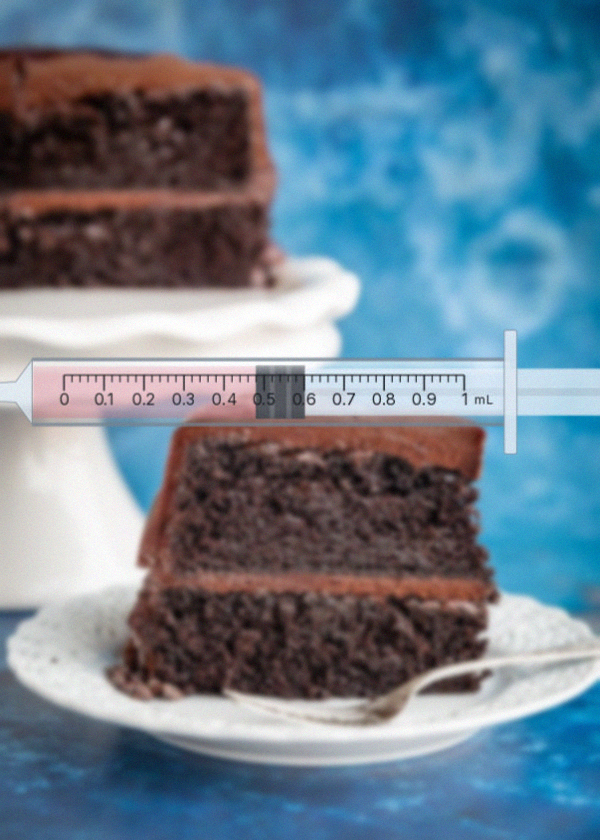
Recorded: 0.48; mL
